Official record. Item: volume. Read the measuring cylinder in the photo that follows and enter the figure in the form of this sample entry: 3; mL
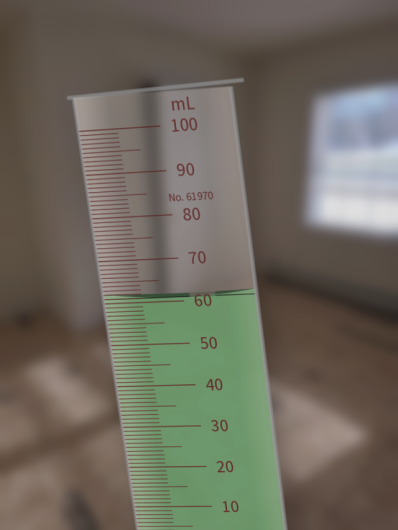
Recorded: 61; mL
